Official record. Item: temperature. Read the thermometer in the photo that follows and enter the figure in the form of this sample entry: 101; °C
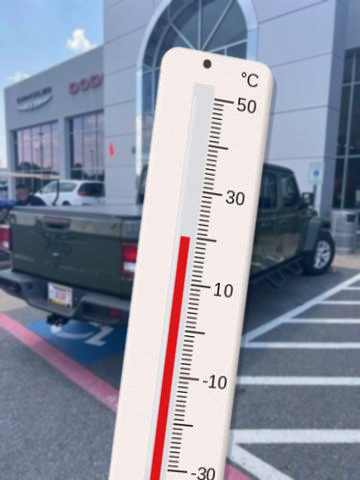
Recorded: 20; °C
